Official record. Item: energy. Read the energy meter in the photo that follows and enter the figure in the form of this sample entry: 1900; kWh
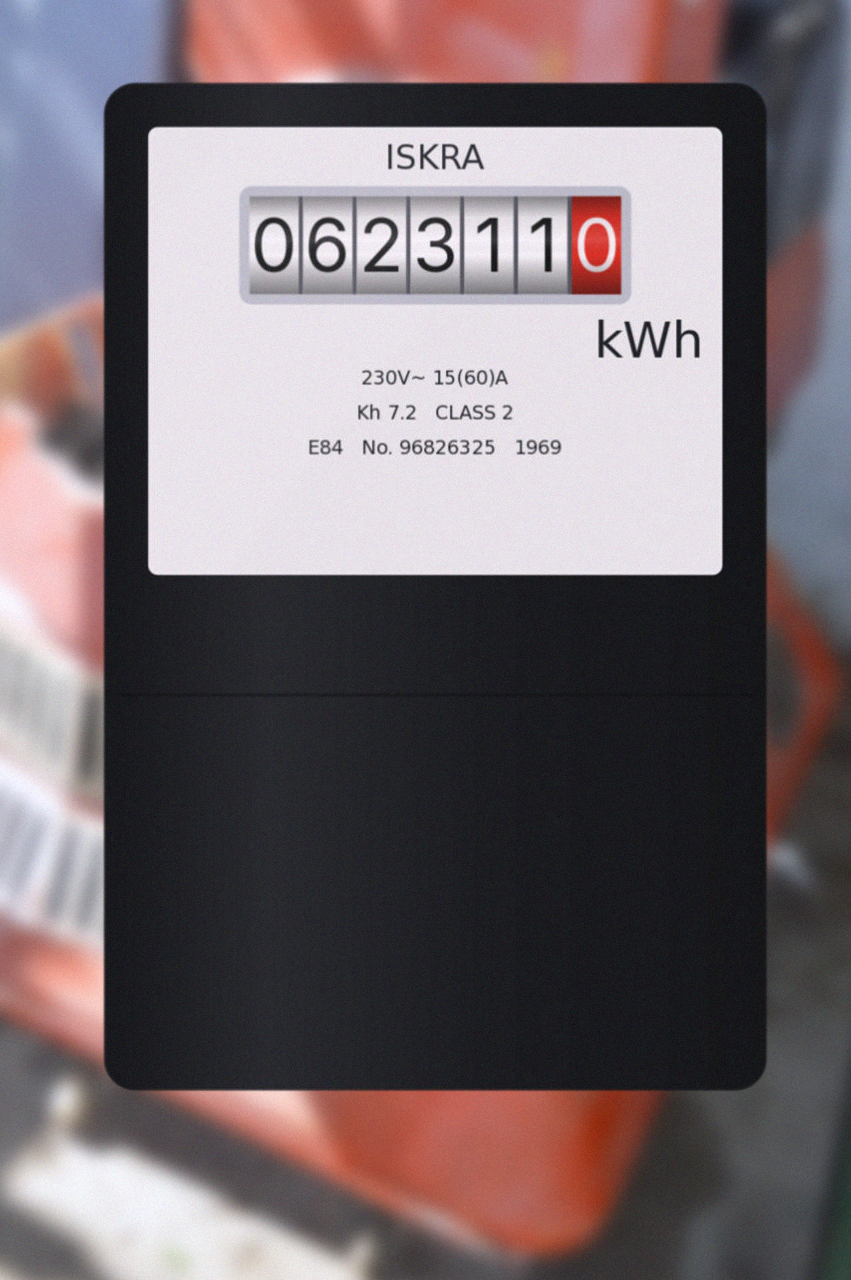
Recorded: 62311.0; kWh
